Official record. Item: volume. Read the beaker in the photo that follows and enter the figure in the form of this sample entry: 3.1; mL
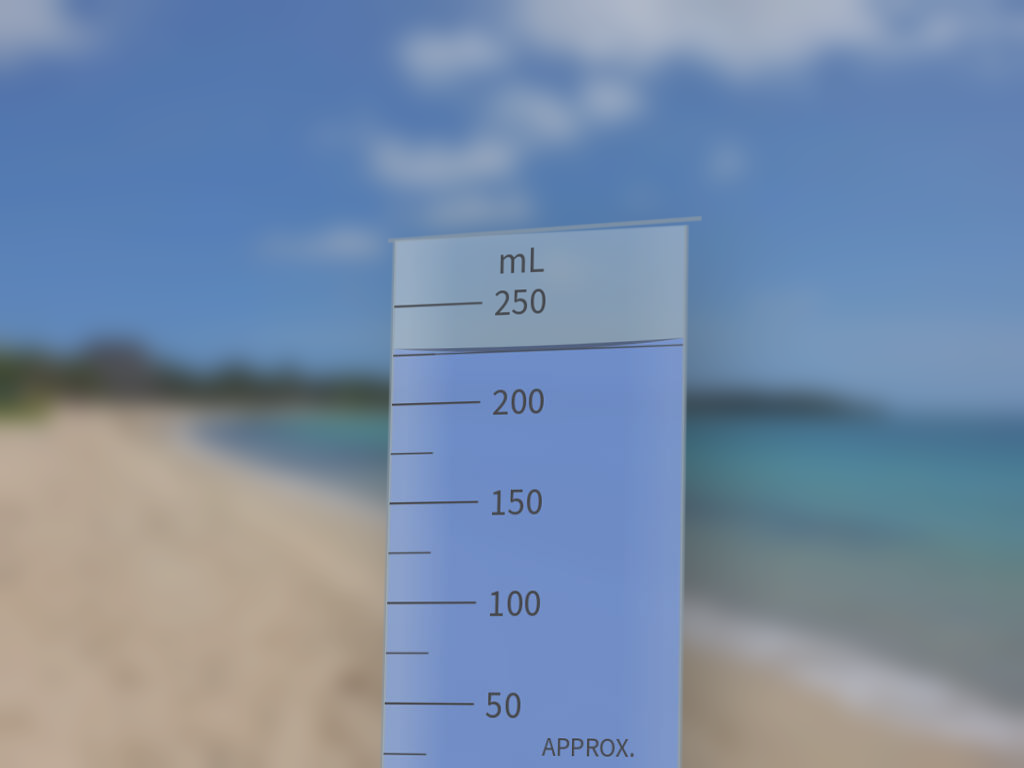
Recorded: 225; mL
